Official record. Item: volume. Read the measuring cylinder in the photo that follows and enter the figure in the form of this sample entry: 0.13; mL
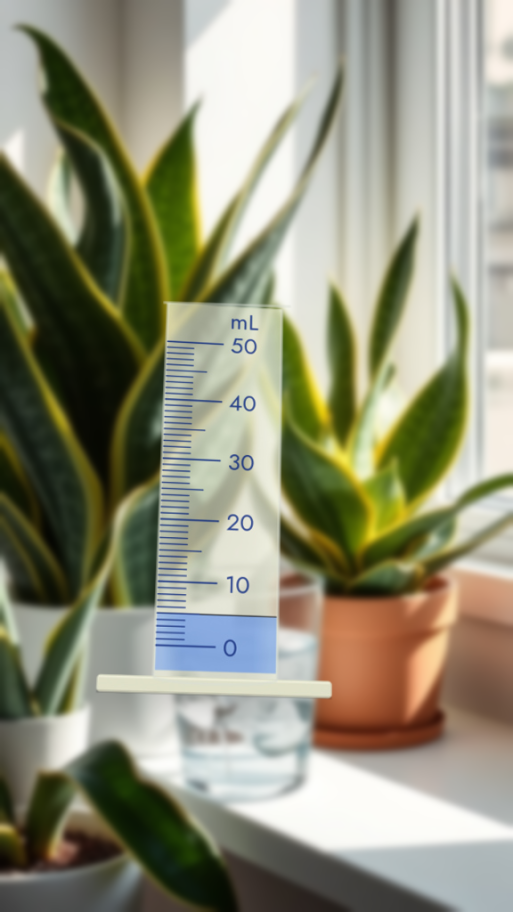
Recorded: 5; mL
